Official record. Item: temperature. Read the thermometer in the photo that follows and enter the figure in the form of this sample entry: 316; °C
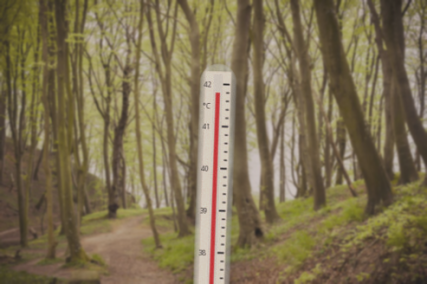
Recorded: 41.8; °C
